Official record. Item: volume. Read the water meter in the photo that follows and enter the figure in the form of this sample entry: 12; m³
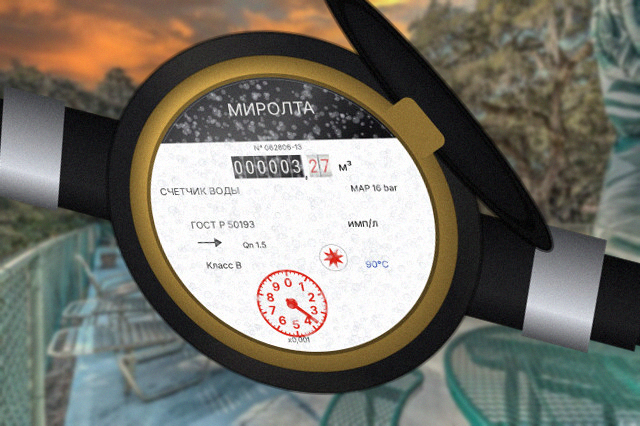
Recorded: 3.273; m³
